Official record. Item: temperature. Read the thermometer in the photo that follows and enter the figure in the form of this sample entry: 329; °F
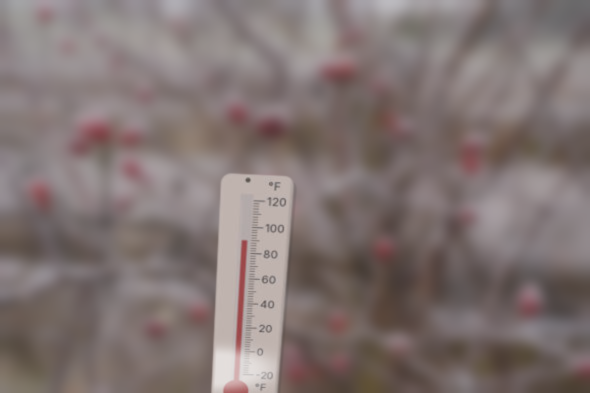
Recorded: 90; °F
